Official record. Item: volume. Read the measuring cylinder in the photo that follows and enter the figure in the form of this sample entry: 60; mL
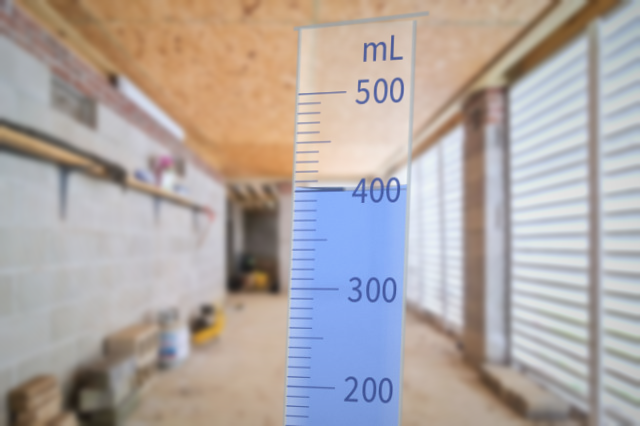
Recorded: 400; mL
